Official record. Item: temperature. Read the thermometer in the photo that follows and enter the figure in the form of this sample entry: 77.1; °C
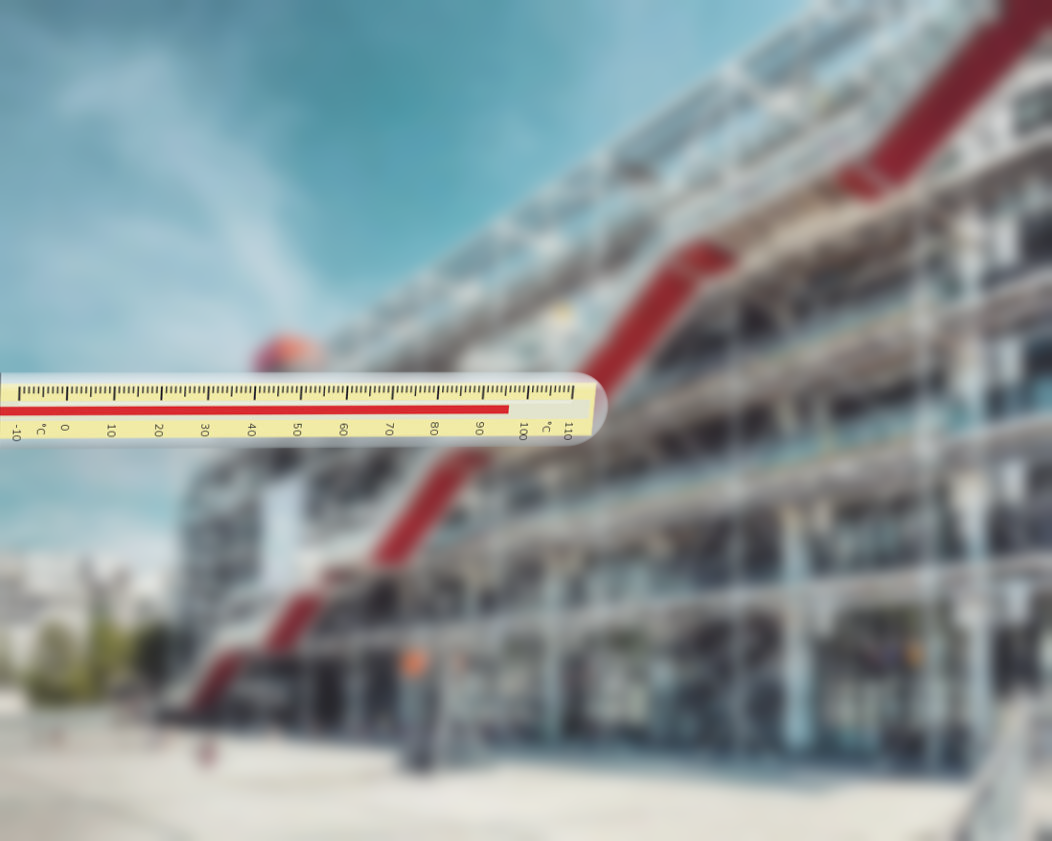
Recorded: 96; °C
